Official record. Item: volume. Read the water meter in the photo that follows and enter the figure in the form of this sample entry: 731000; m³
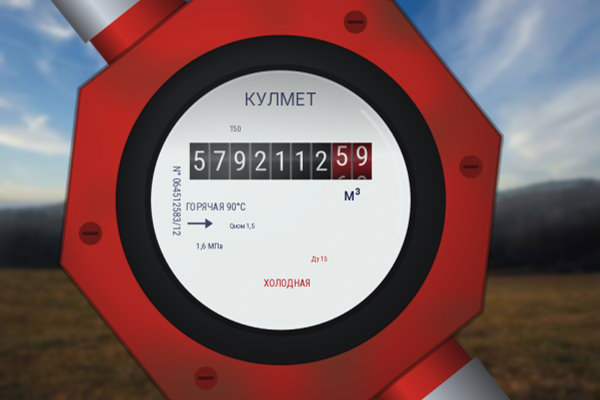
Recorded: 5792112.59; m³
